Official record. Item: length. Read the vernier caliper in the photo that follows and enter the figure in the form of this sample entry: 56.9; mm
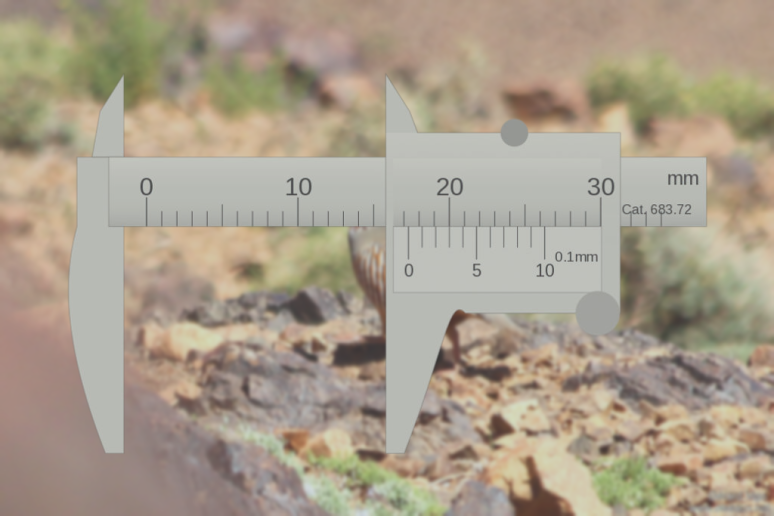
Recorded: 17.3; mm
